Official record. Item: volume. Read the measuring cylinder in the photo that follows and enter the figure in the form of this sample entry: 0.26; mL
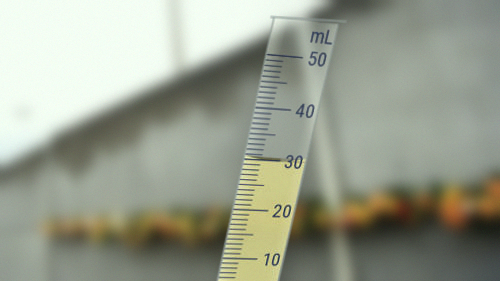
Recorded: 30; mL
